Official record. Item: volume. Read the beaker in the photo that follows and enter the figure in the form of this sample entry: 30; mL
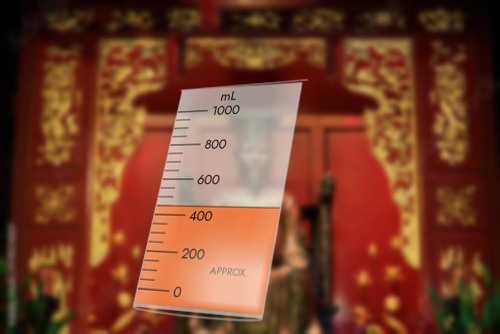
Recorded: 450; mL
